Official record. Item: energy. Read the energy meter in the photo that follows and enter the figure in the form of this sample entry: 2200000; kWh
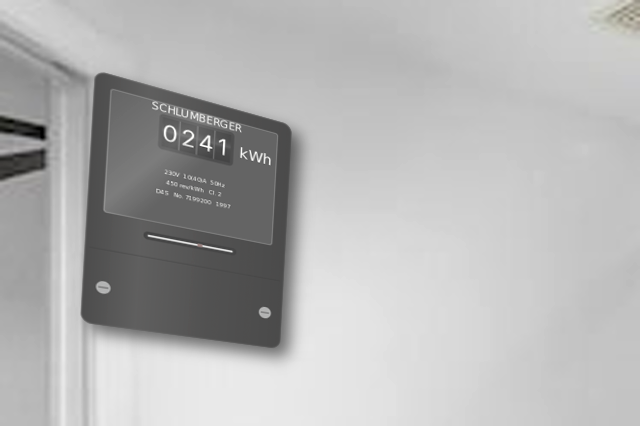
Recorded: 241; kWh
